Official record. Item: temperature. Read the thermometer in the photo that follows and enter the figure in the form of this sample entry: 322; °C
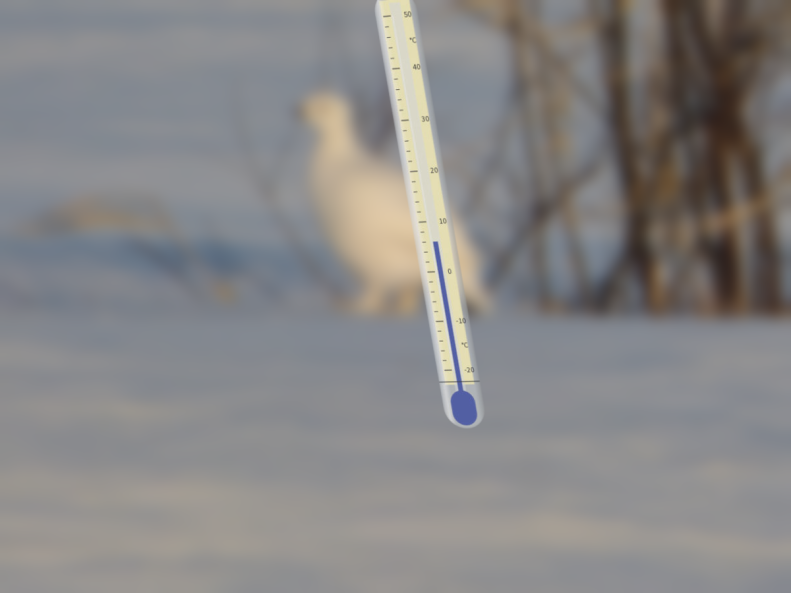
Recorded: 6; °C
